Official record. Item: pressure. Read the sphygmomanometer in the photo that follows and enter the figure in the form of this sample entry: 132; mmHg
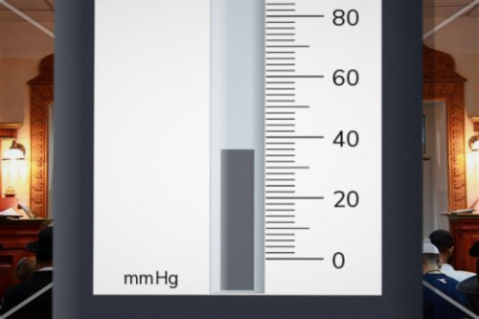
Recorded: 36; mmHg
